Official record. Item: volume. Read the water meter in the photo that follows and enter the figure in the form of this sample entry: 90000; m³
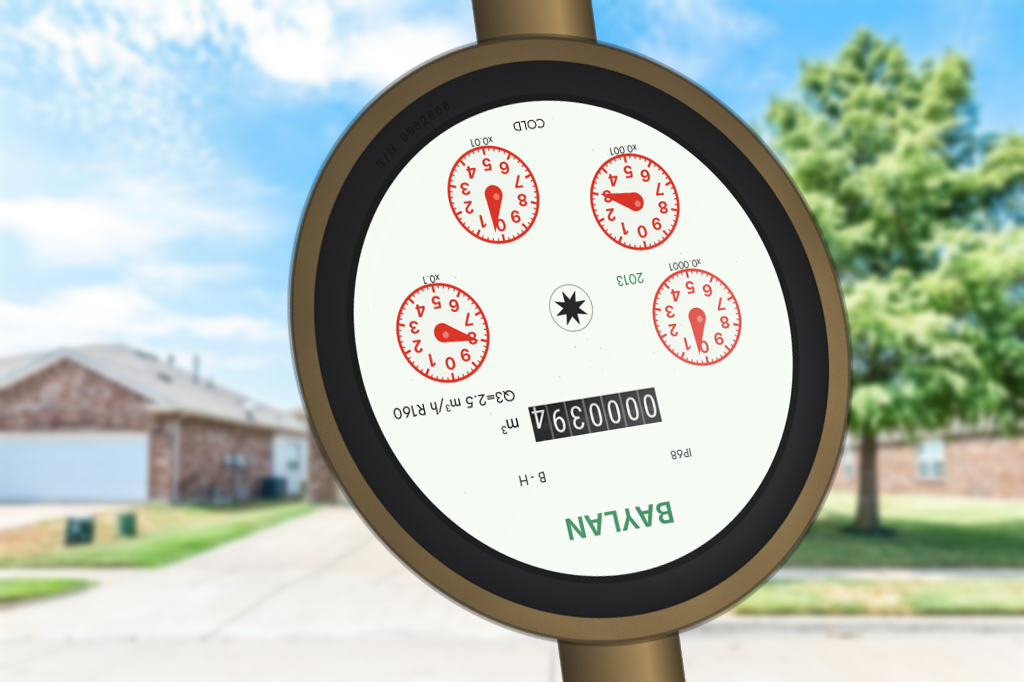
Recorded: 393.8030; m³
